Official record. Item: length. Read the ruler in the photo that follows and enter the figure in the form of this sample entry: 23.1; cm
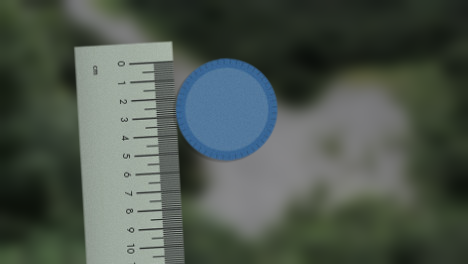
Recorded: 5.5; cm
